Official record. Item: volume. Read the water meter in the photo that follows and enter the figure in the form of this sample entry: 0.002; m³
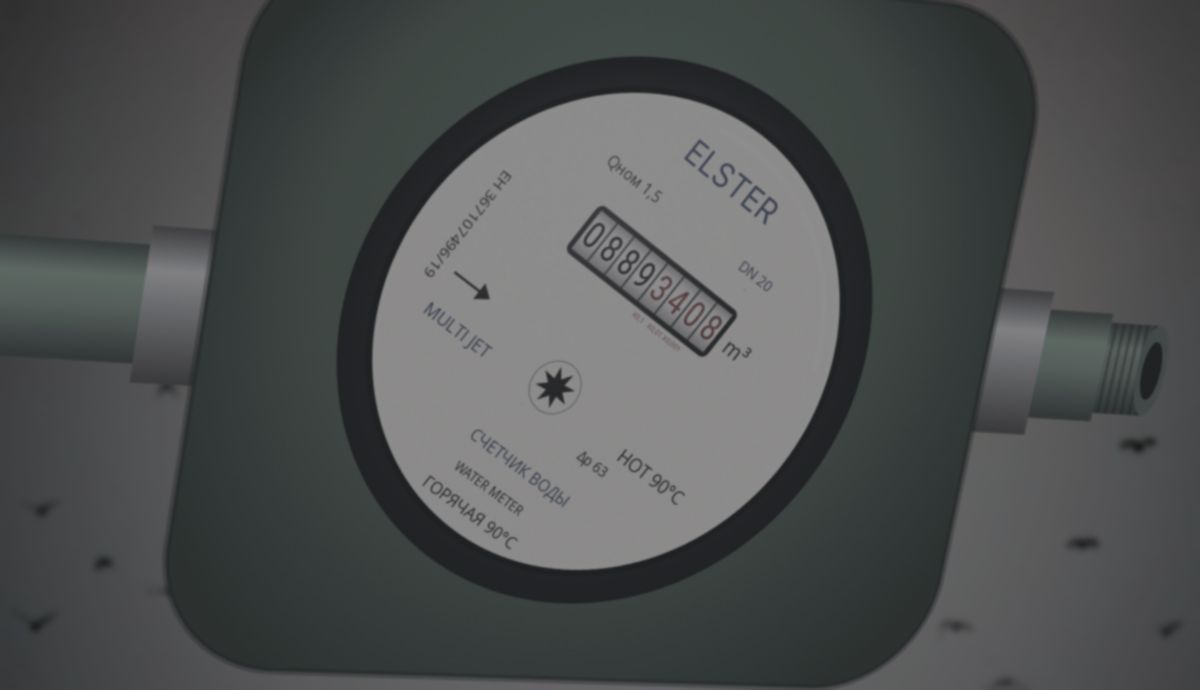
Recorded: 889.3408; m³
